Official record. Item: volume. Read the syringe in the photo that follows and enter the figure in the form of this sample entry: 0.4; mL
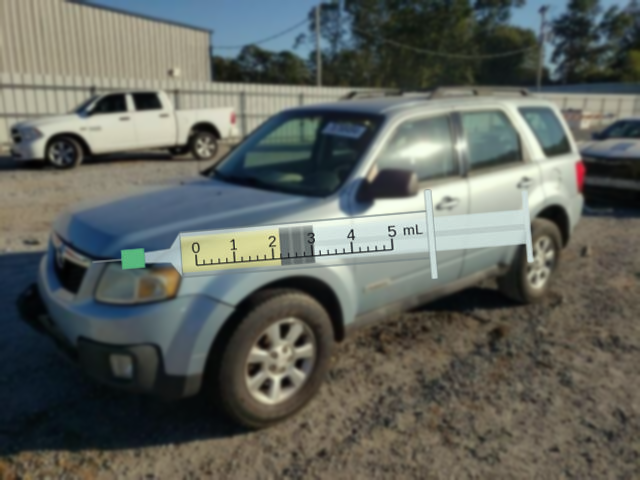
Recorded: 2.2; mL
